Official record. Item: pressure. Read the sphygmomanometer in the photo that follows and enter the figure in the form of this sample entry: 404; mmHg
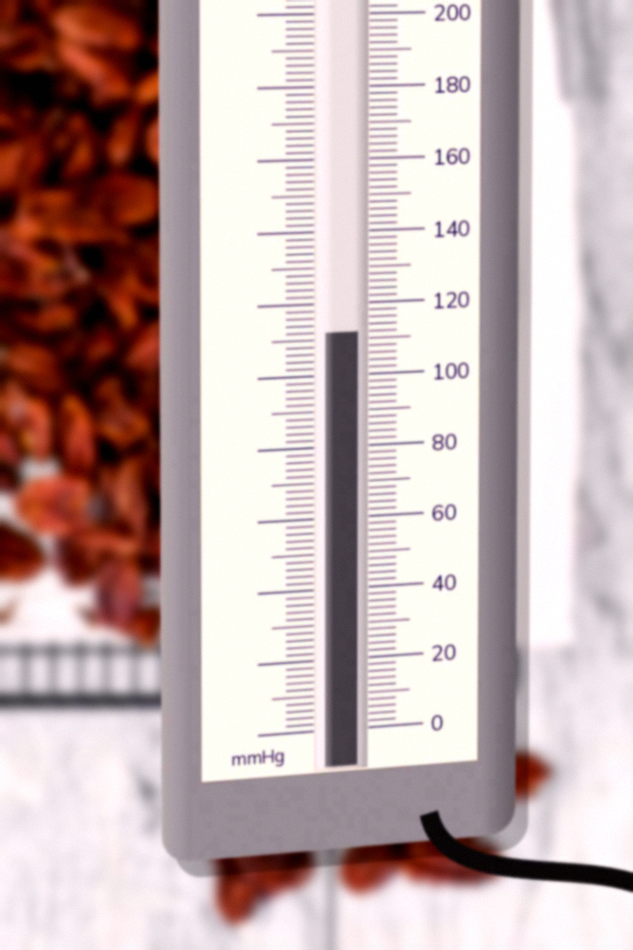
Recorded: 112; mmHg
